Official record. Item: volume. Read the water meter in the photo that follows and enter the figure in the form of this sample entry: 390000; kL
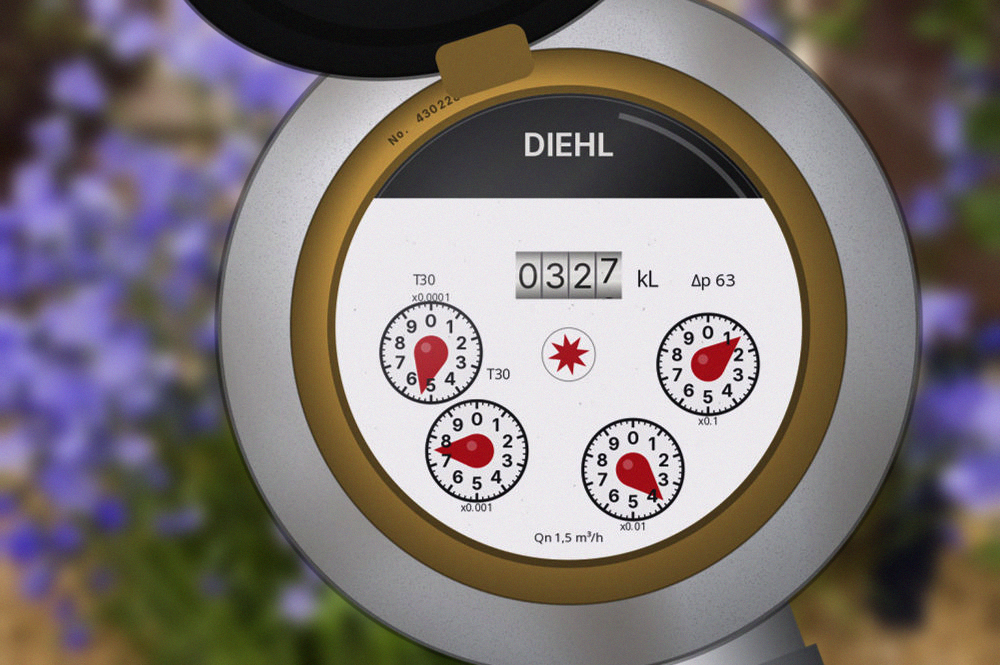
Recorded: 327.1375; kL
